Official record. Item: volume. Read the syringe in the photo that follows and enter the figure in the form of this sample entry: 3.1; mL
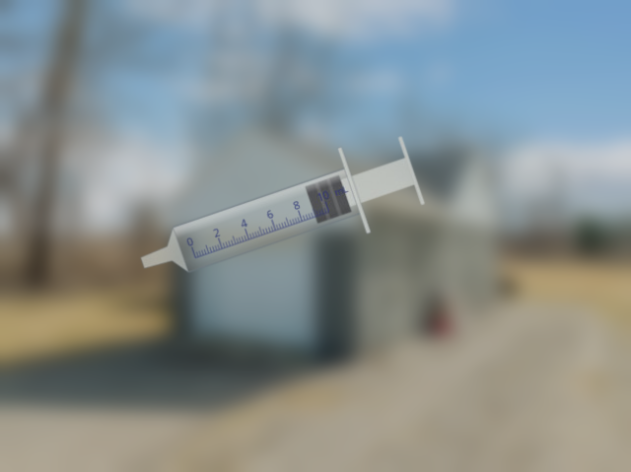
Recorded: 9; mL
